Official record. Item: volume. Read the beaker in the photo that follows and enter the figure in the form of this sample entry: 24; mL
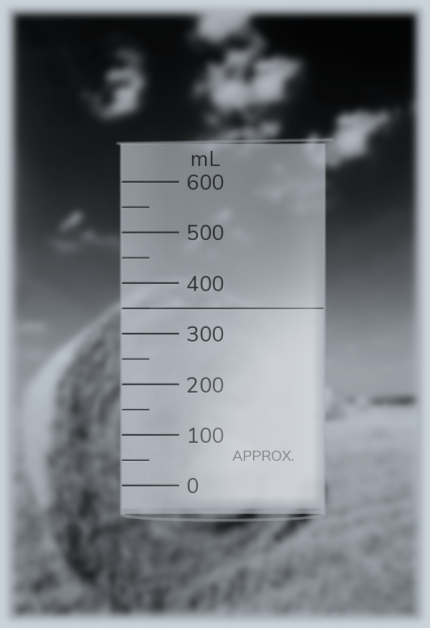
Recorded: 350; mL
